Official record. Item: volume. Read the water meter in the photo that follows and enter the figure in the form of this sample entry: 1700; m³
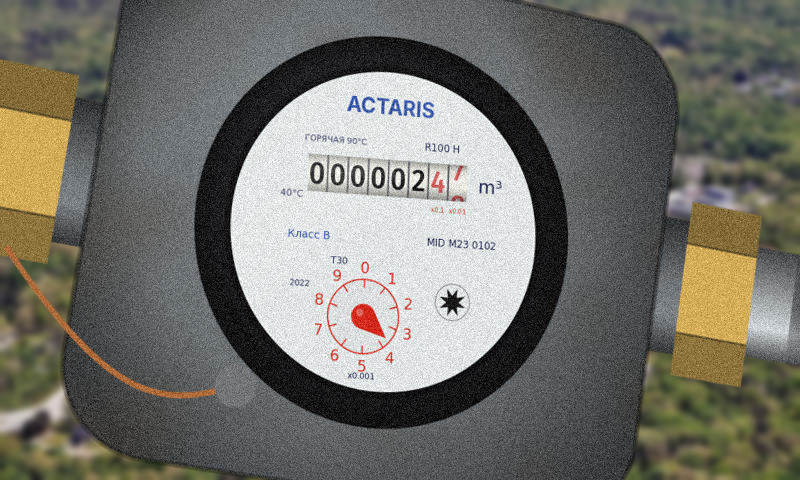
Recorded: 2.473; m³
